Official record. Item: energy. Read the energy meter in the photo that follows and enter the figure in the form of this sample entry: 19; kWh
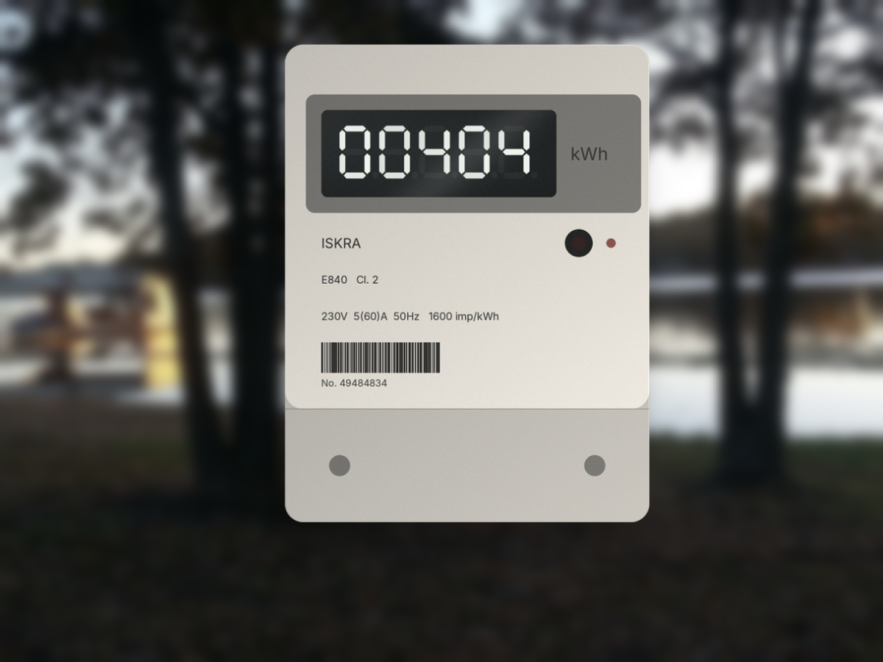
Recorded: 404; kWh
